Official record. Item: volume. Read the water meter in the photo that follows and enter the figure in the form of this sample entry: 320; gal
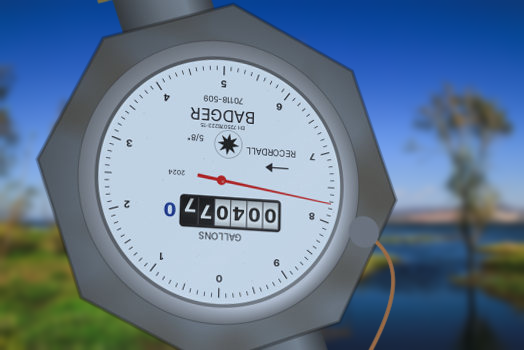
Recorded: 40767.7; gal
